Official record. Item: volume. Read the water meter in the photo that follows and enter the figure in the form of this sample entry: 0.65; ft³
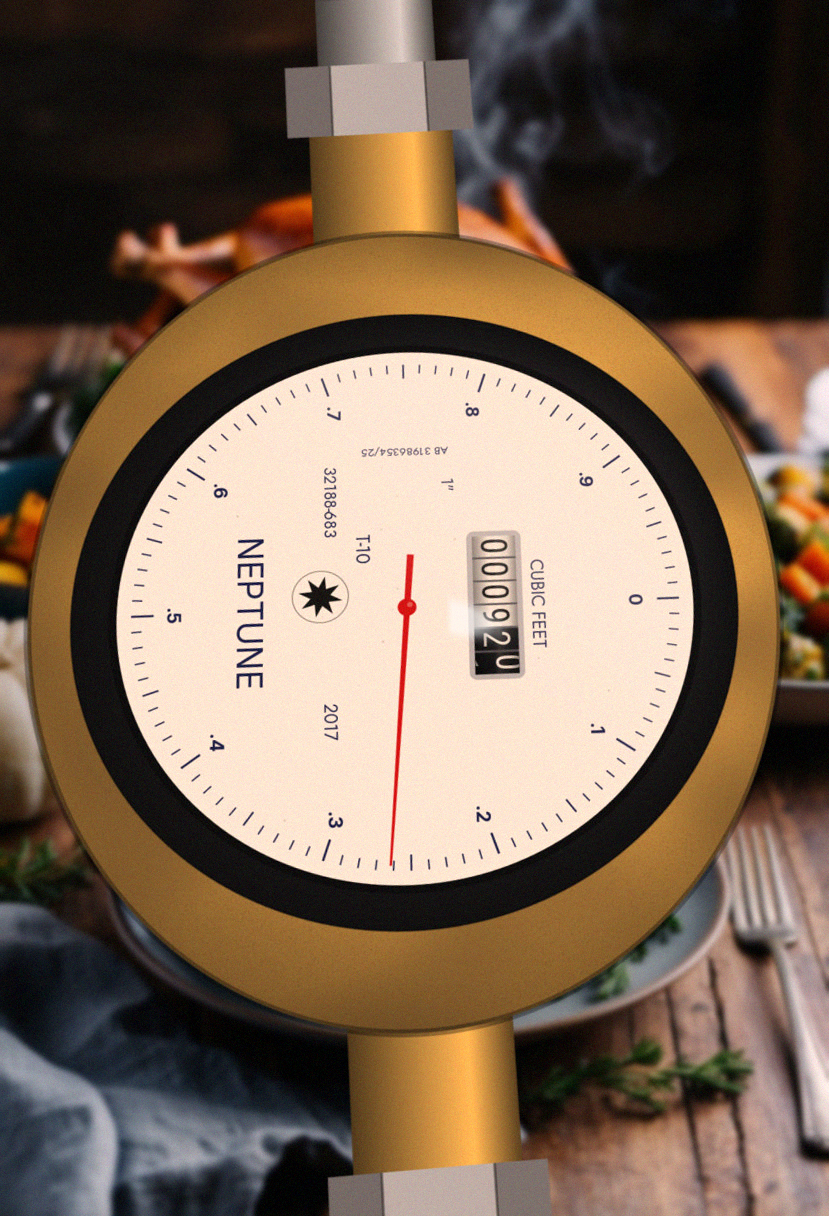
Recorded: 920.26; ft³
